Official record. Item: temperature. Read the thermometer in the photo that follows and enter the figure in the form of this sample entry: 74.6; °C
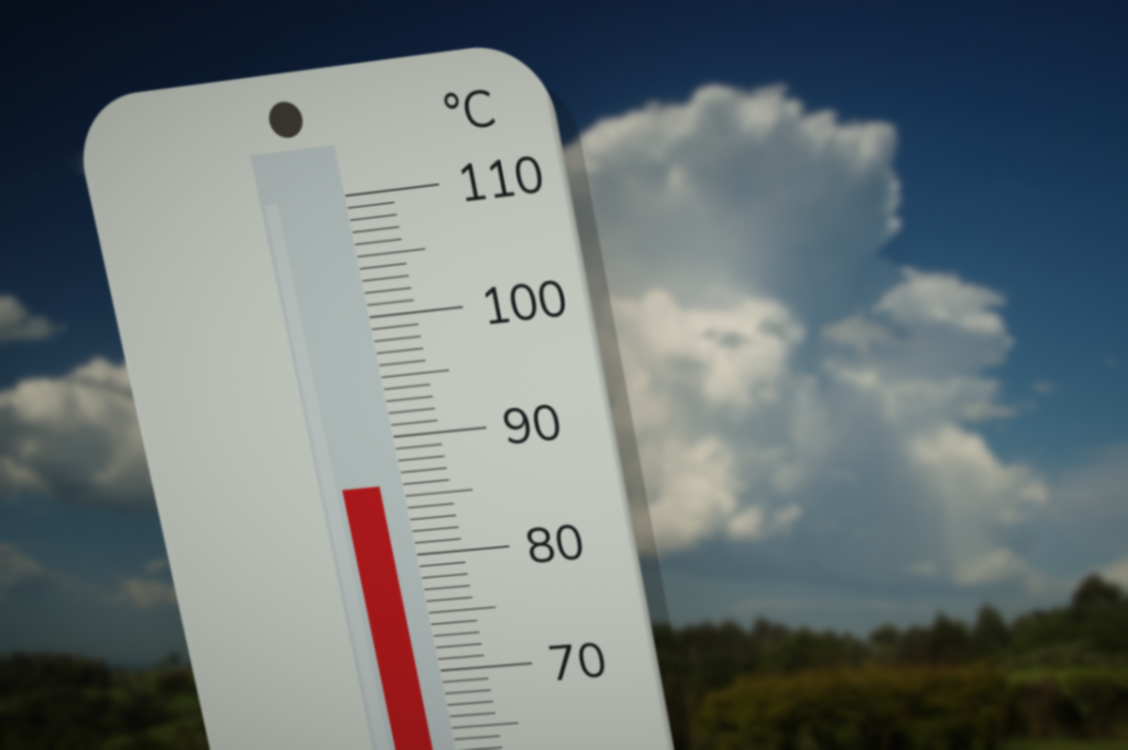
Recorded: 86; °C
